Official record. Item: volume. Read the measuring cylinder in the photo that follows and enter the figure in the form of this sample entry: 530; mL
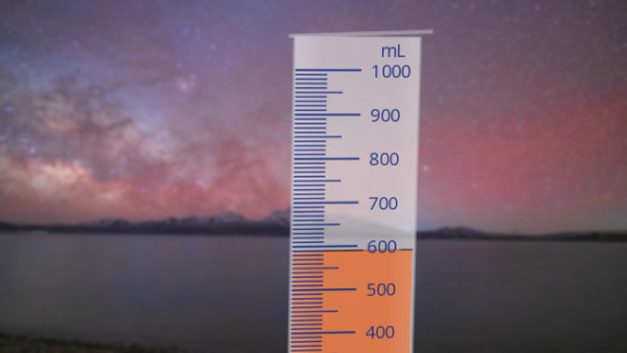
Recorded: 590; mL
